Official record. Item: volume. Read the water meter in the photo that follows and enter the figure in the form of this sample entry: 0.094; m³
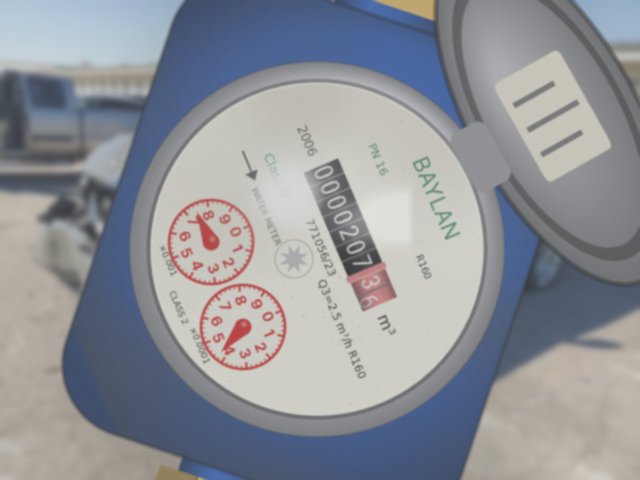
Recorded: 207.3574; m³
